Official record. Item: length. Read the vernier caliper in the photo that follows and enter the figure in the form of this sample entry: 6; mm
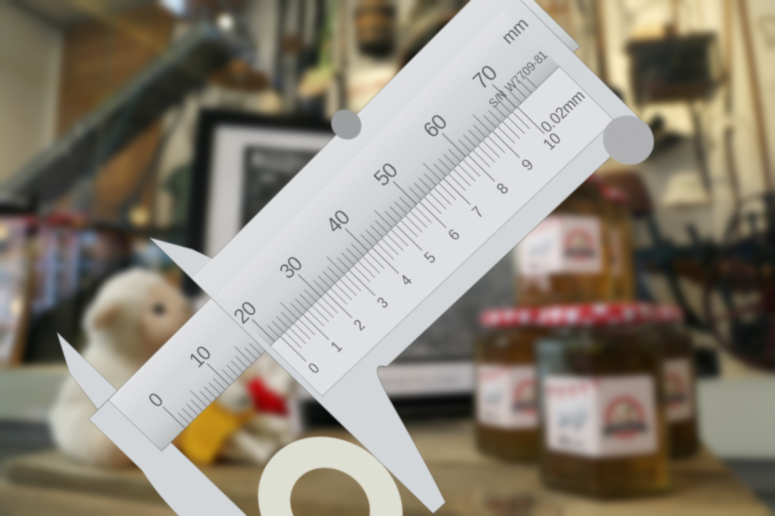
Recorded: 21.2; mm
